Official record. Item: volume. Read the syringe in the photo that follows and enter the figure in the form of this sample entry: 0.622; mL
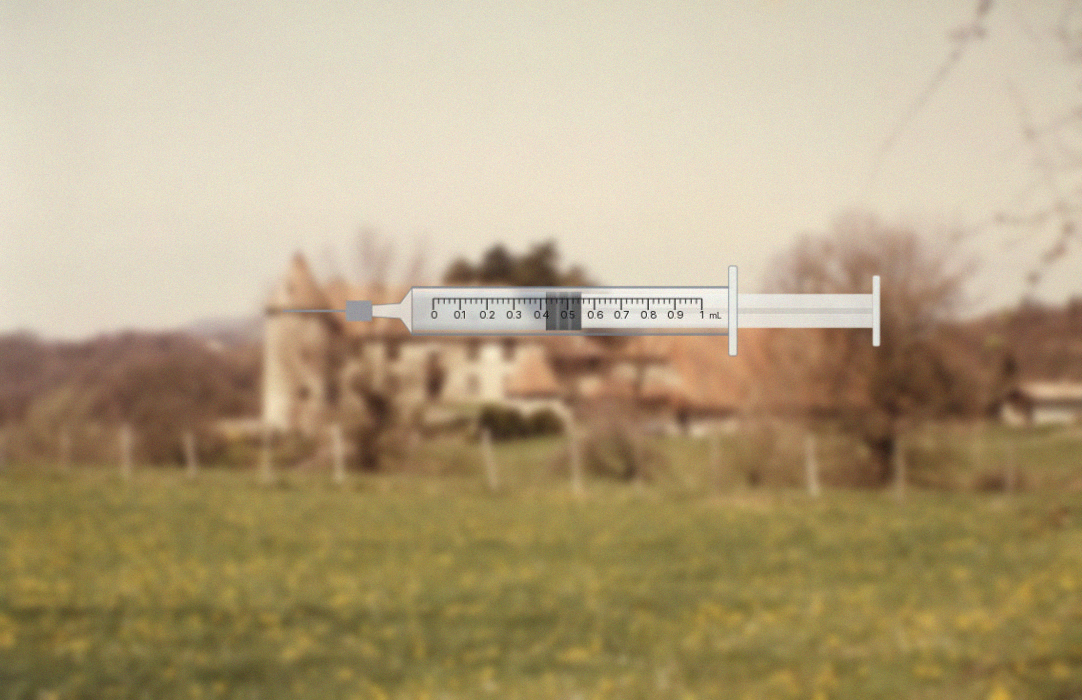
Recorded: 0.42; mL
